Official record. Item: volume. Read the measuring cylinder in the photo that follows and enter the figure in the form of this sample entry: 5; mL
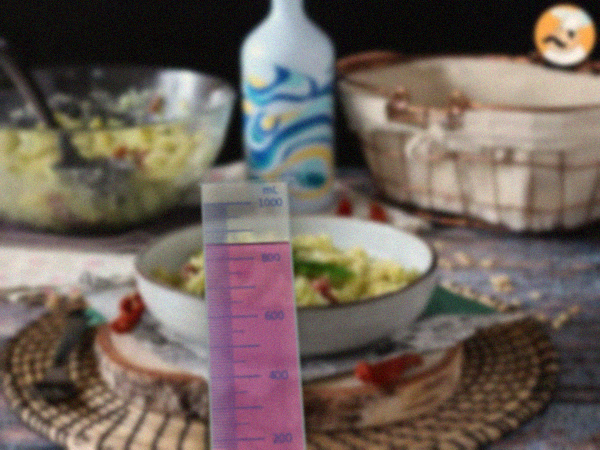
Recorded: 850; mL
